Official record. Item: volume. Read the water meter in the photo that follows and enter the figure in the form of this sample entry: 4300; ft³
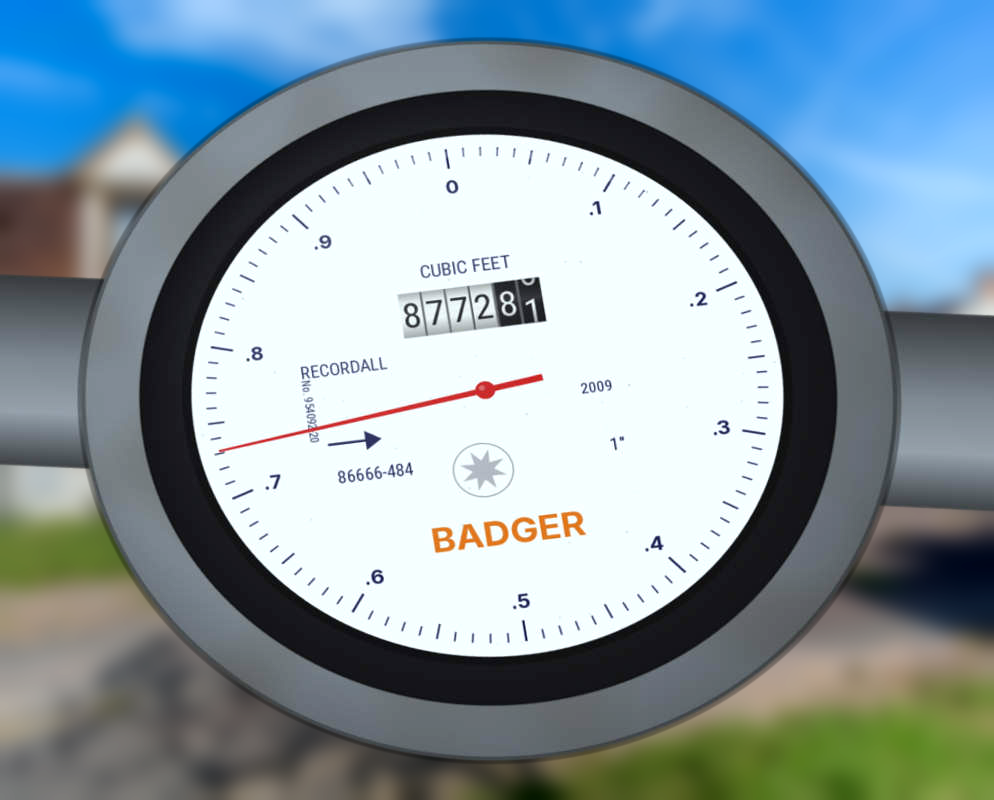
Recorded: 877280.73; ft³
